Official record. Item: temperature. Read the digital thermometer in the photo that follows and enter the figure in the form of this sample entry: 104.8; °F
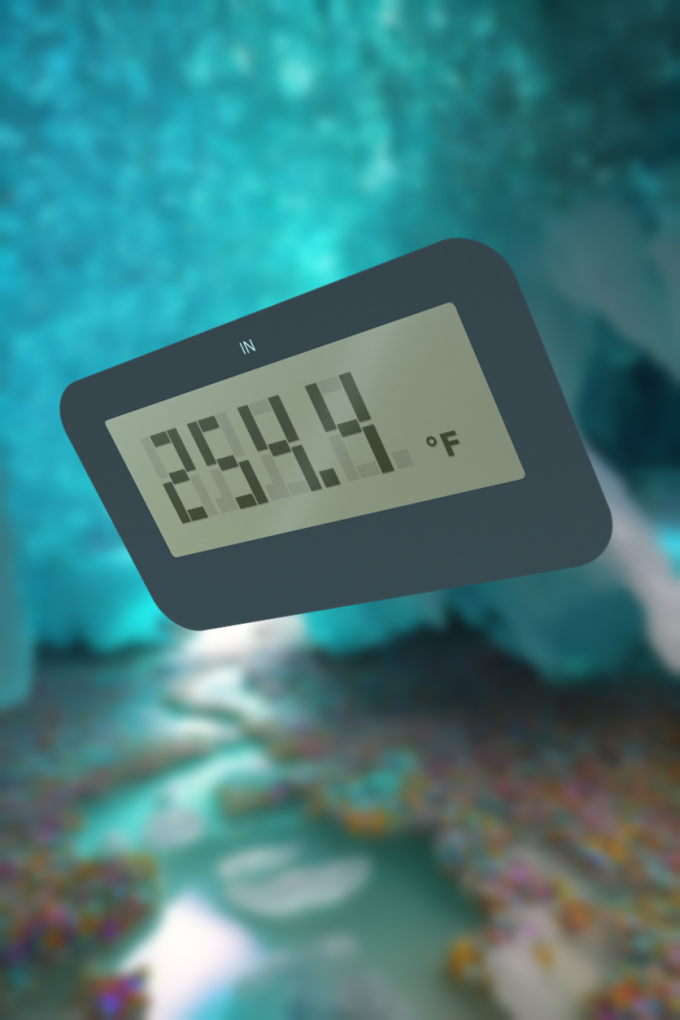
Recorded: 254.4; °F
